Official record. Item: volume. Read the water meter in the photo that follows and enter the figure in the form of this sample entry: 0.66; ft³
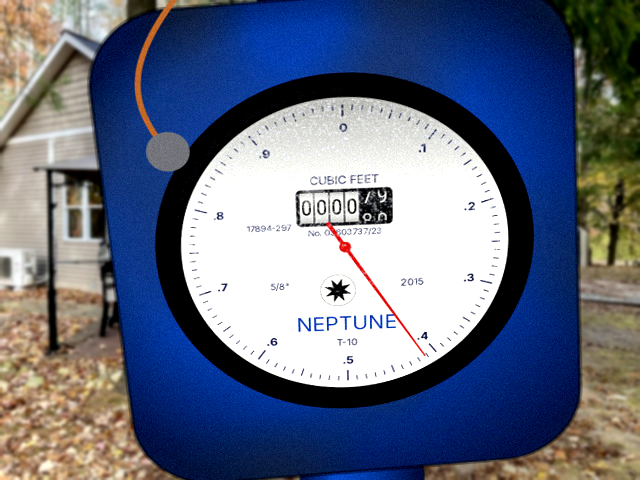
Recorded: 79.41; ft³
